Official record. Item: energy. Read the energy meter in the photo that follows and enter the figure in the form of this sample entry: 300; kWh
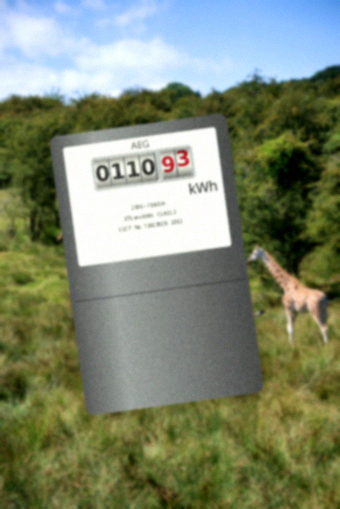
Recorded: 110.93; kWh
